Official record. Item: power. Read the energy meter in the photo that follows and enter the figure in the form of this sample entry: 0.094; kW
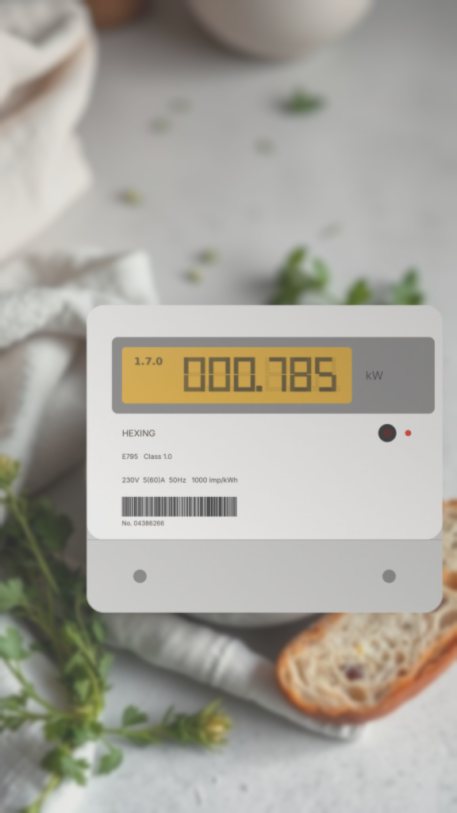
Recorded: 0.785; kW
